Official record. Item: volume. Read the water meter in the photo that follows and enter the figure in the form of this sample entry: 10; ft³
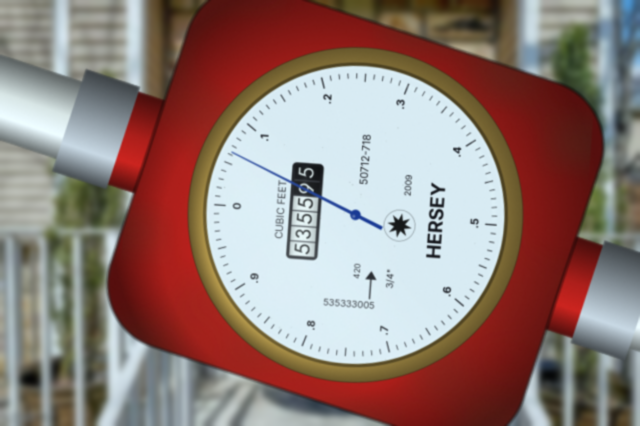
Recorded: 535595.06; ft³
